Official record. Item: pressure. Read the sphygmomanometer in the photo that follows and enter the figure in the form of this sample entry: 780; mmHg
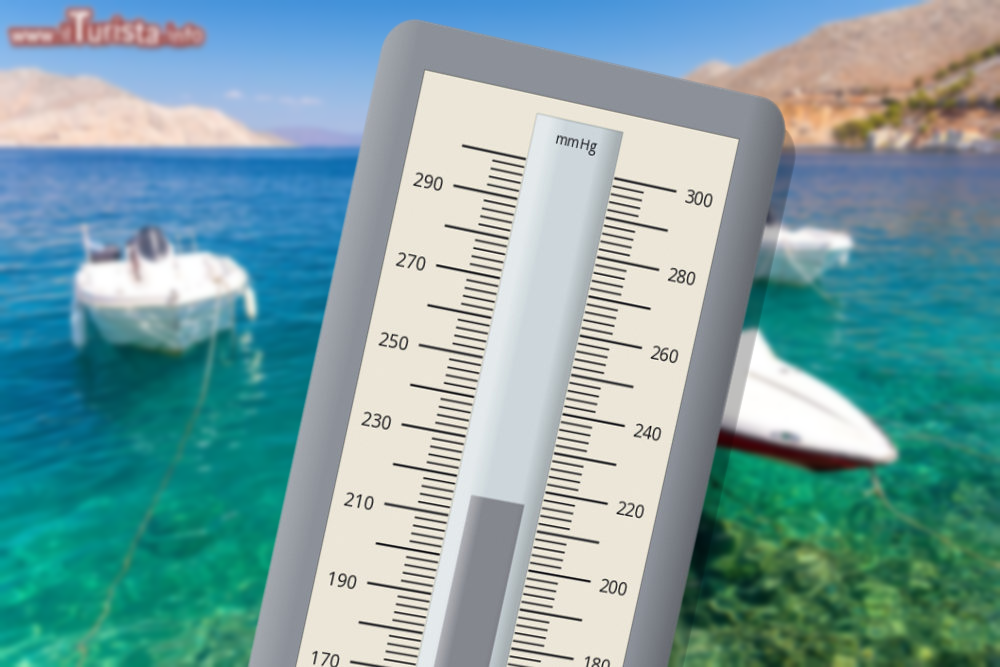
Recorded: 216; mmHg
